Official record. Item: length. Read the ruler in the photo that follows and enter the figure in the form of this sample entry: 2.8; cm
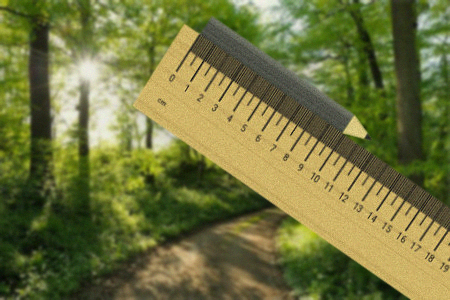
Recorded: 11.5; cm
